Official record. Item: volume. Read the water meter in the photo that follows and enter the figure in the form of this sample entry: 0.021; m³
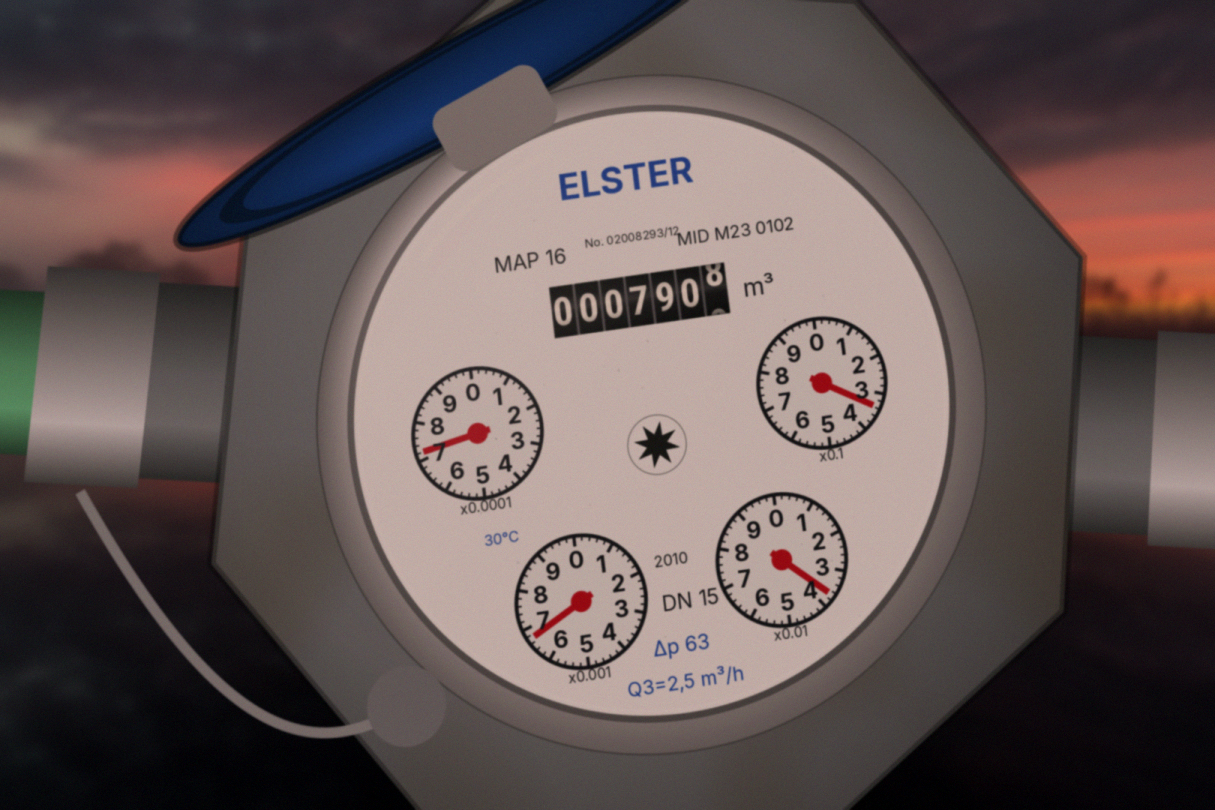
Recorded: 7908.3367; m³
